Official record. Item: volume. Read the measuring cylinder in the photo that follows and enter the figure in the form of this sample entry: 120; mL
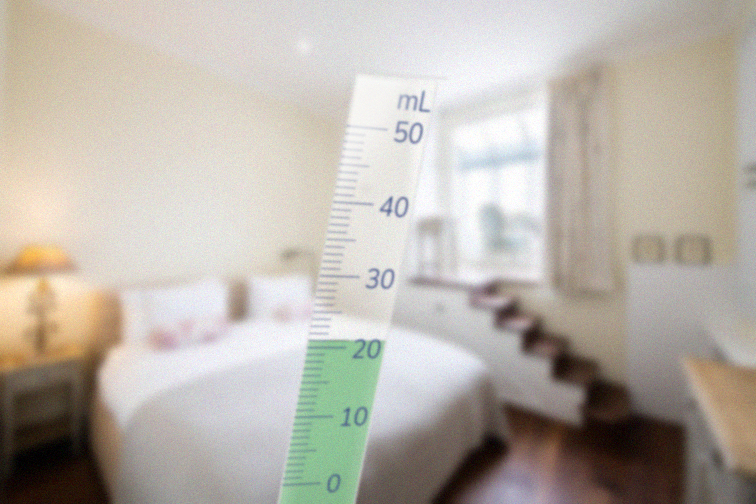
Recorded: 21; mL
